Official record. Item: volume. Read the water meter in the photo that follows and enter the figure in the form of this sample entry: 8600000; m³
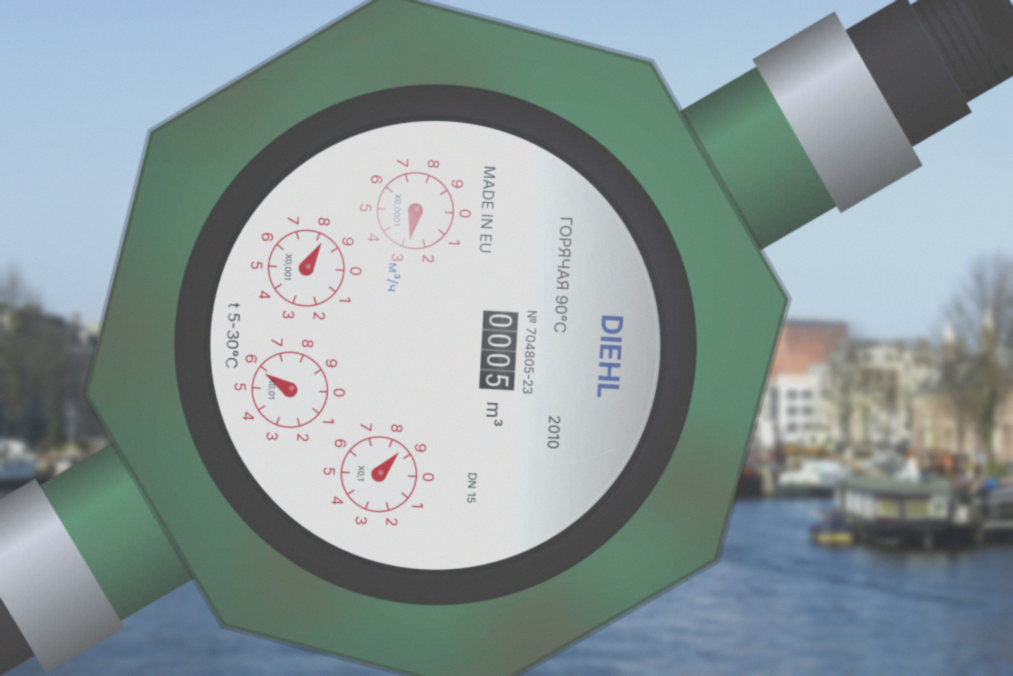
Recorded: 5.8582; m³
